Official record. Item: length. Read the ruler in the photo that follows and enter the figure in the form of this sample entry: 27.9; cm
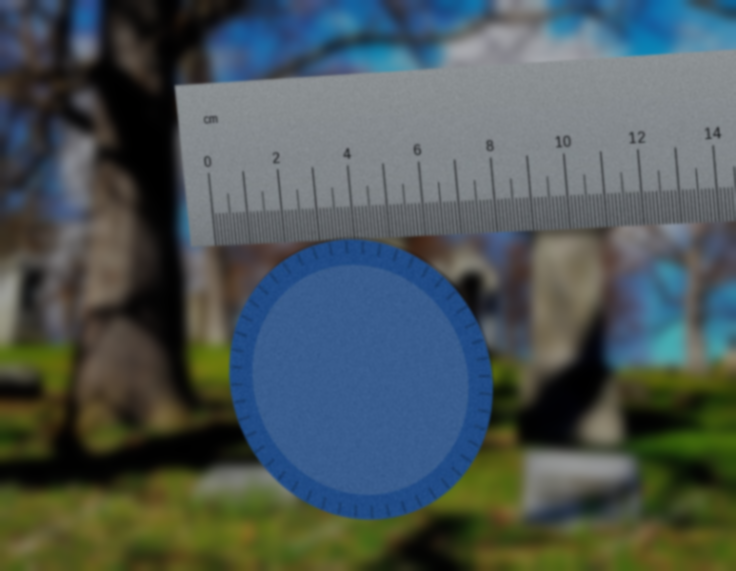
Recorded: 7.5; cm
